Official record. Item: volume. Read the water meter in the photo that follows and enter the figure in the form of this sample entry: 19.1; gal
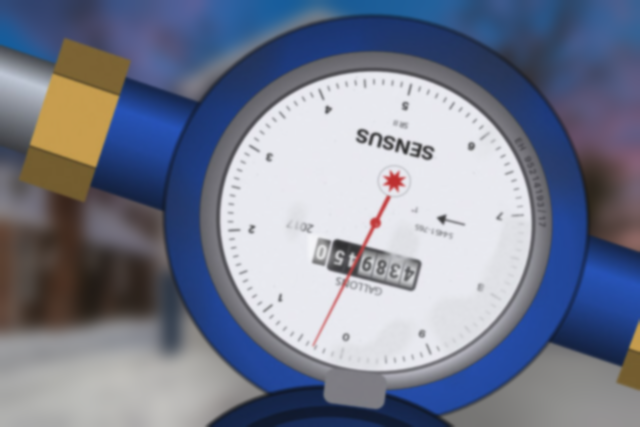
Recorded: 4389450.3; gal
